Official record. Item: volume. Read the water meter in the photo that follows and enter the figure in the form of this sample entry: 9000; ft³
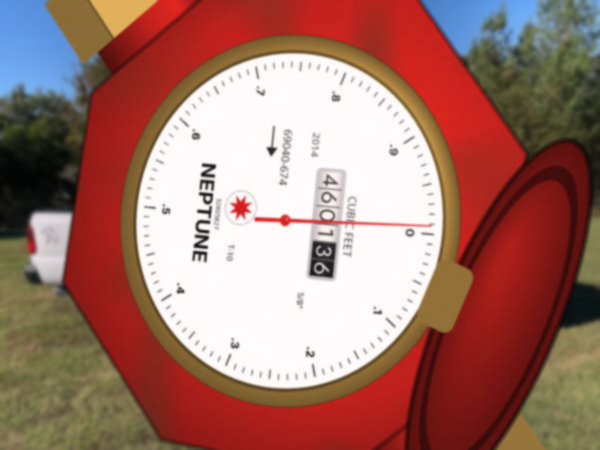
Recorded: 460135.99; ft³
